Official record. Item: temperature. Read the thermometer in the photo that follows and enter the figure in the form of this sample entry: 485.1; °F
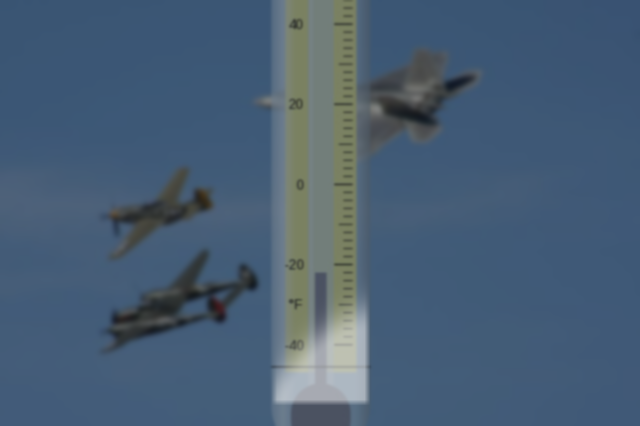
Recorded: -22; °F
